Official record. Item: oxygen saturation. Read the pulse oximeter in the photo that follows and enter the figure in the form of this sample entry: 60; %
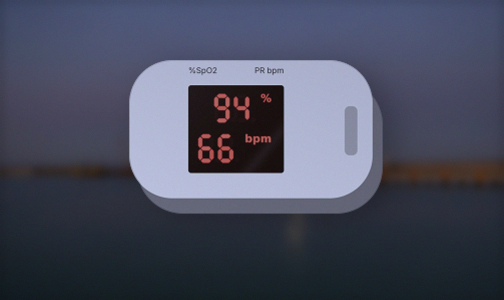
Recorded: 94; %
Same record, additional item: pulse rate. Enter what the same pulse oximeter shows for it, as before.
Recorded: 66; bpm
